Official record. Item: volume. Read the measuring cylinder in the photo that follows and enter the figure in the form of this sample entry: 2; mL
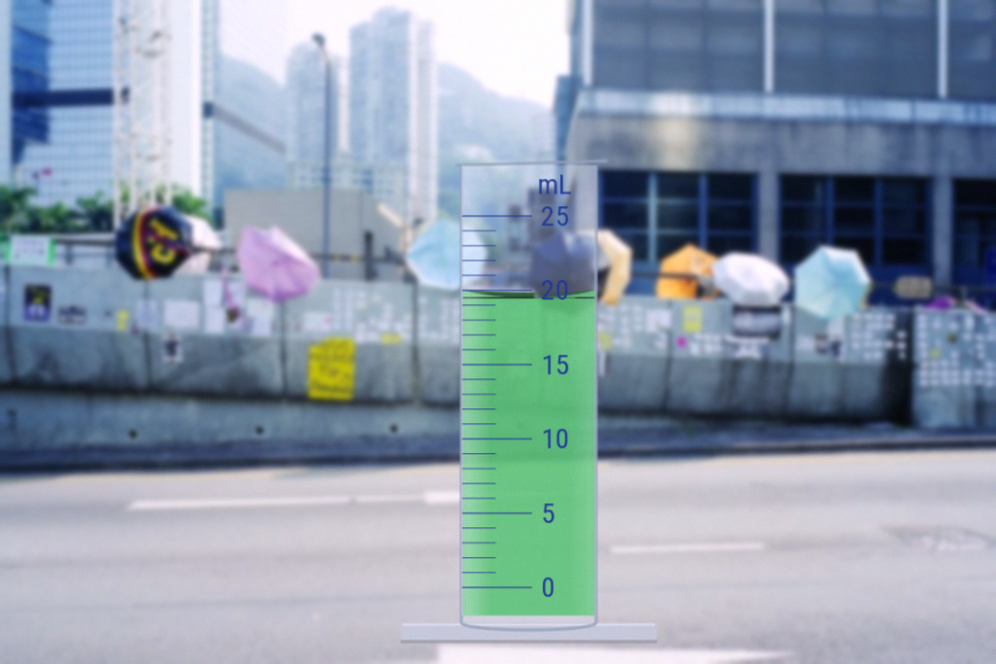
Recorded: 19.5; mL
